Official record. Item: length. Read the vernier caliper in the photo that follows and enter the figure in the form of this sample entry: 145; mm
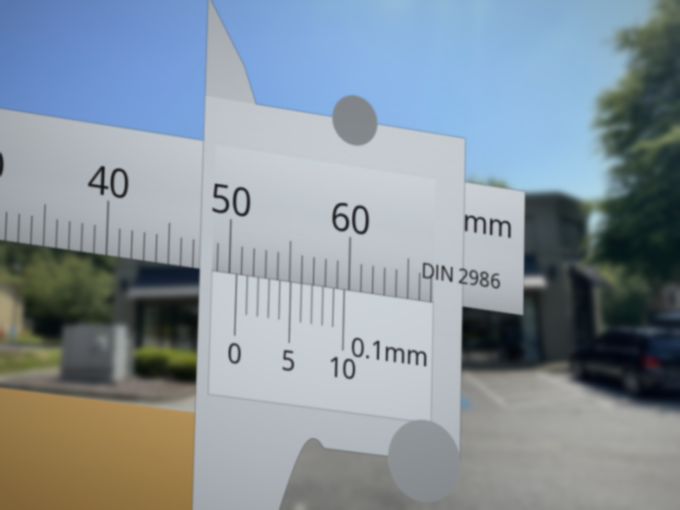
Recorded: 50.6; mm
